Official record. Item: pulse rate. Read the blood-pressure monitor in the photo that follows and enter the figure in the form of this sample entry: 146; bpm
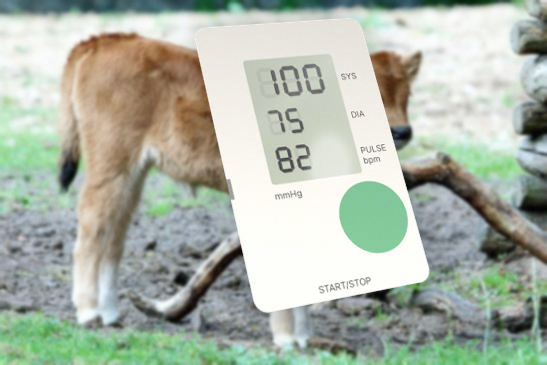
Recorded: 82; bpm
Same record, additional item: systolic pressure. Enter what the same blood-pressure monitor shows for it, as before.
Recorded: 100; mmHg
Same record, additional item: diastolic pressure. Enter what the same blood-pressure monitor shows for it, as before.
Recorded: 75; mmHg
